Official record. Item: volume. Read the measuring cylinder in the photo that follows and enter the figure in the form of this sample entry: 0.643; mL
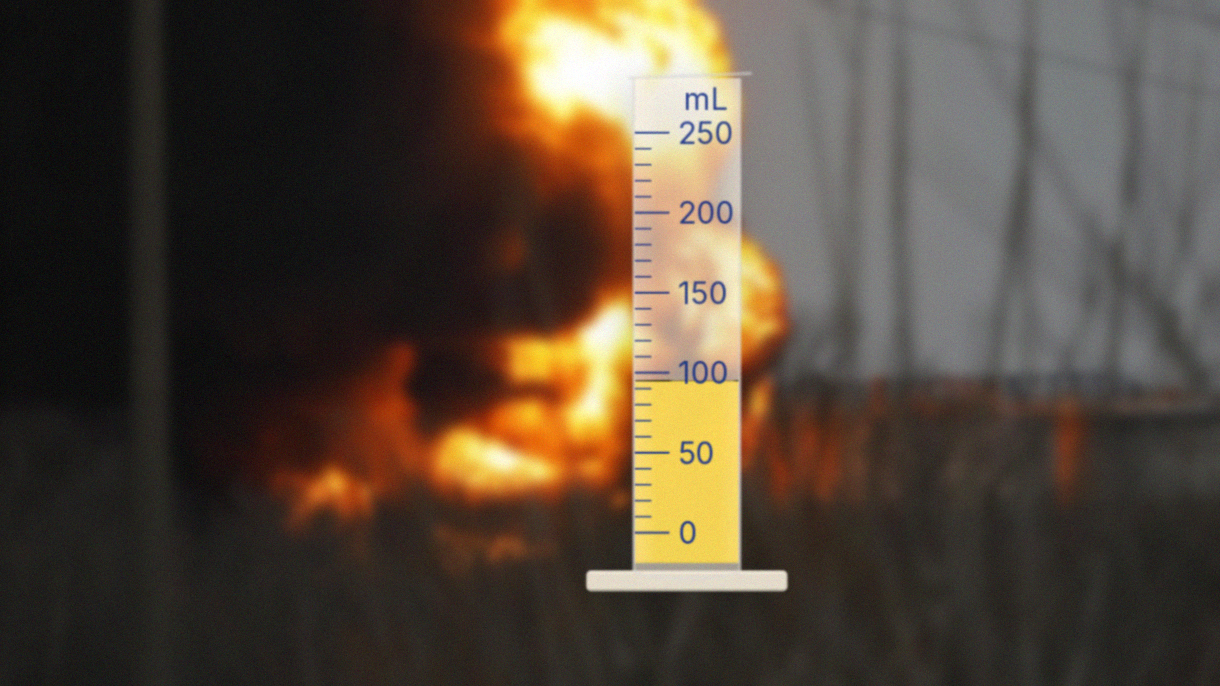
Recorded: 95; mL
